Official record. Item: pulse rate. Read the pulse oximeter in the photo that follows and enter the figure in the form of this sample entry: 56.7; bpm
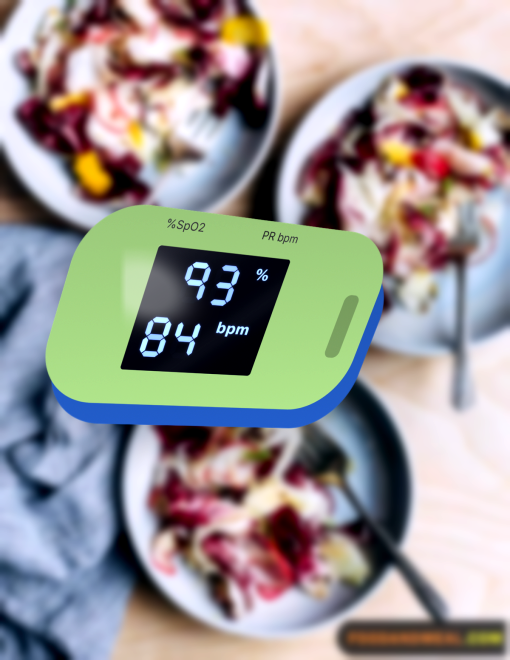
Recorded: 84; bpm
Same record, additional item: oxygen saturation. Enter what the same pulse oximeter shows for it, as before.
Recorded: 93; %
